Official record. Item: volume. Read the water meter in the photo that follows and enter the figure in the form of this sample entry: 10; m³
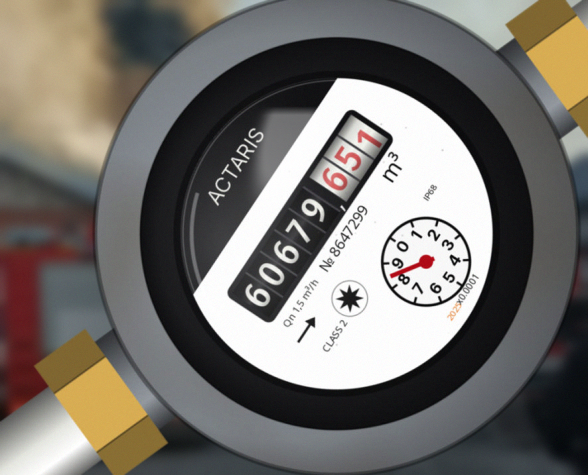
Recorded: 60679.6508; m³
